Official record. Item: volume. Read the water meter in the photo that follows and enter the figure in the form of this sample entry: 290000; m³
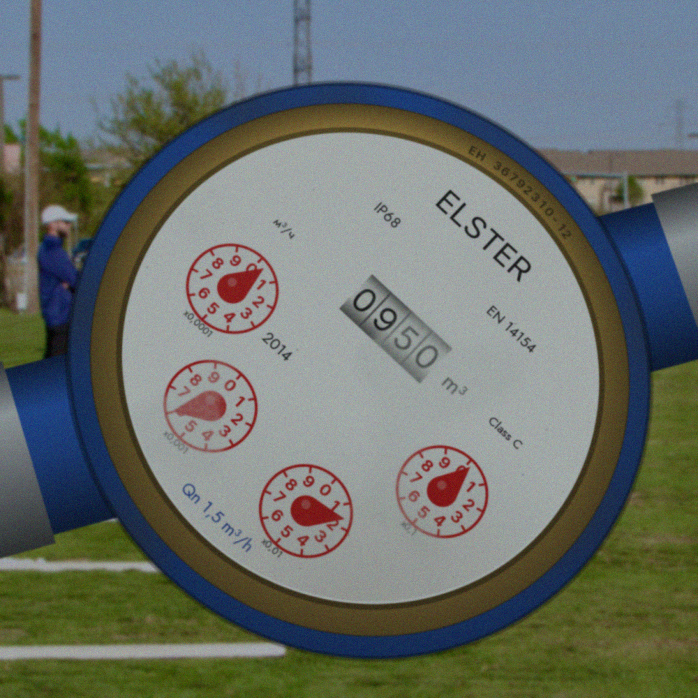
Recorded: 950.0160; m³
